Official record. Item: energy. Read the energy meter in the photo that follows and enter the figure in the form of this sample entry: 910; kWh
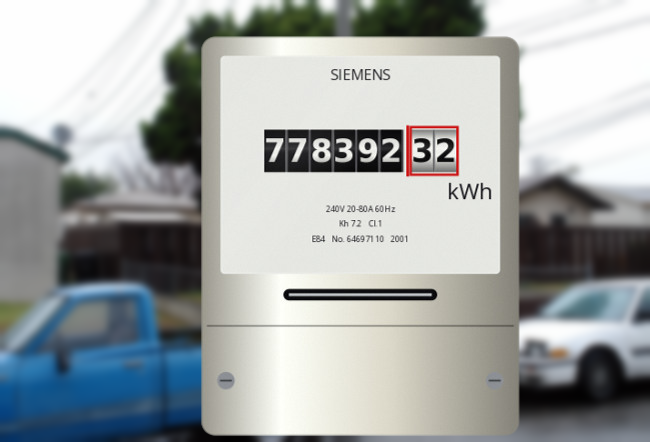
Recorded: 778392.32; kWh
